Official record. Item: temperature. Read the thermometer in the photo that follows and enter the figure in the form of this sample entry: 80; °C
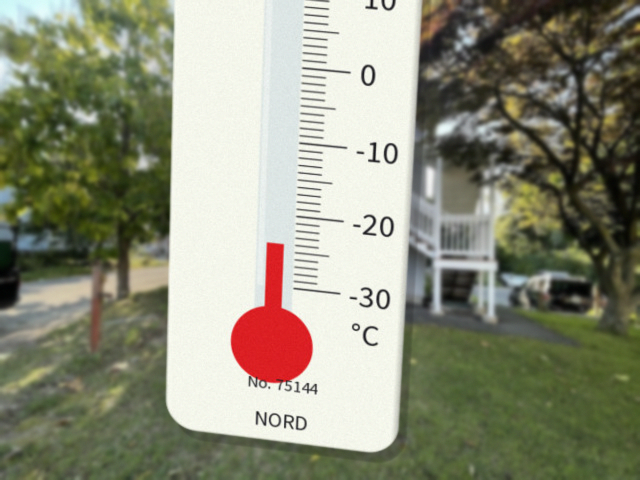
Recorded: -24; °C
